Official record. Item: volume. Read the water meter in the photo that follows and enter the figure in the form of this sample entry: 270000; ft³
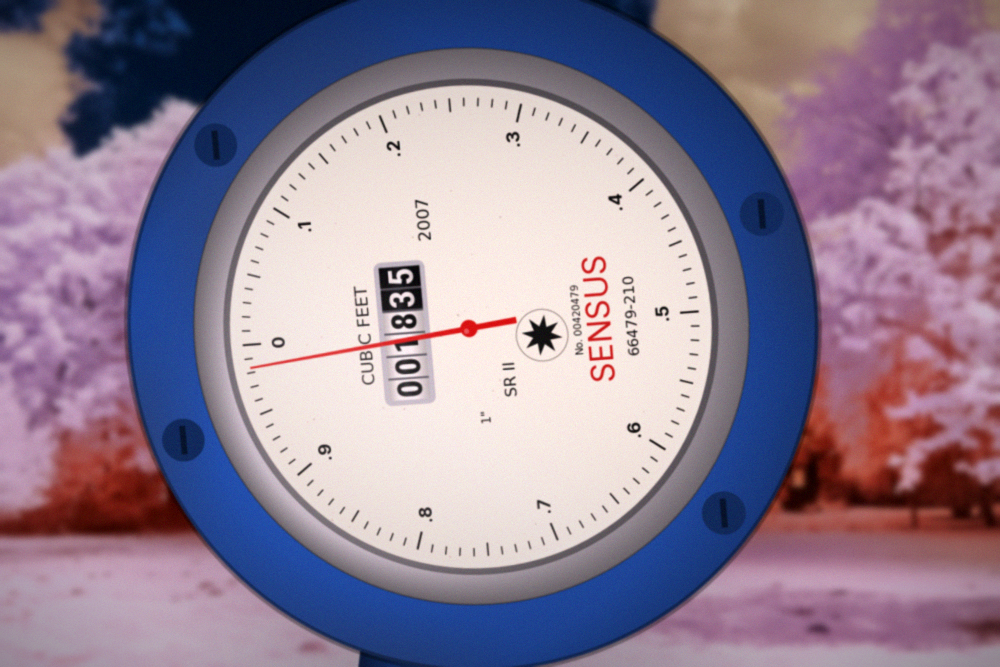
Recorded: 1834.98; ft³
